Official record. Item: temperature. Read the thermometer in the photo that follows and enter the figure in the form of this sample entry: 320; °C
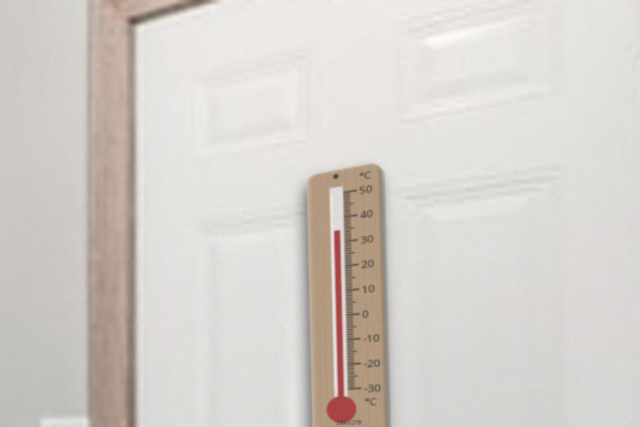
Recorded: 35; °C
